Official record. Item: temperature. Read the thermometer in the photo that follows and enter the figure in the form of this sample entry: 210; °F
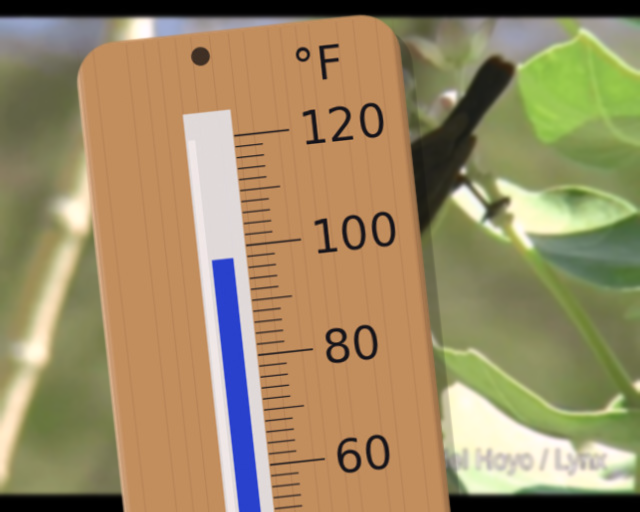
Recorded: 98; °F
